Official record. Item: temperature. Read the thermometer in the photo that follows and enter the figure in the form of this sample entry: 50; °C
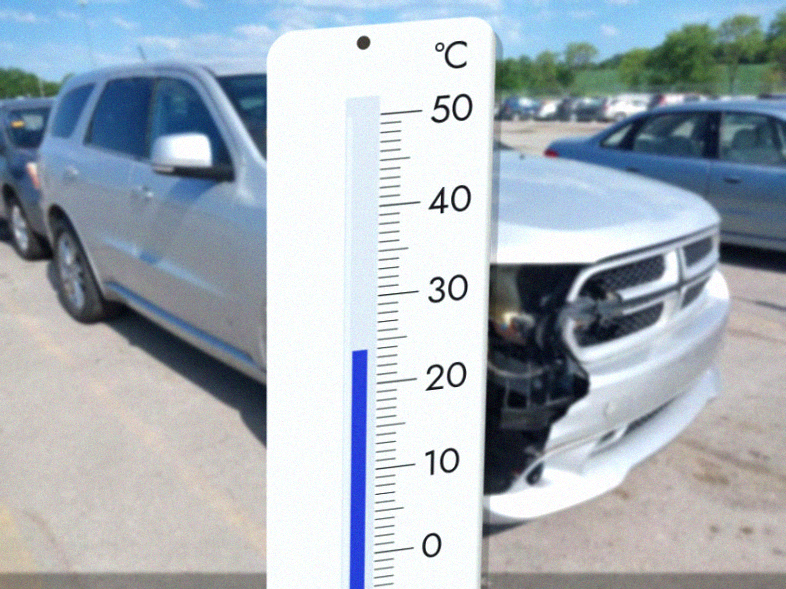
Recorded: 24; °C
